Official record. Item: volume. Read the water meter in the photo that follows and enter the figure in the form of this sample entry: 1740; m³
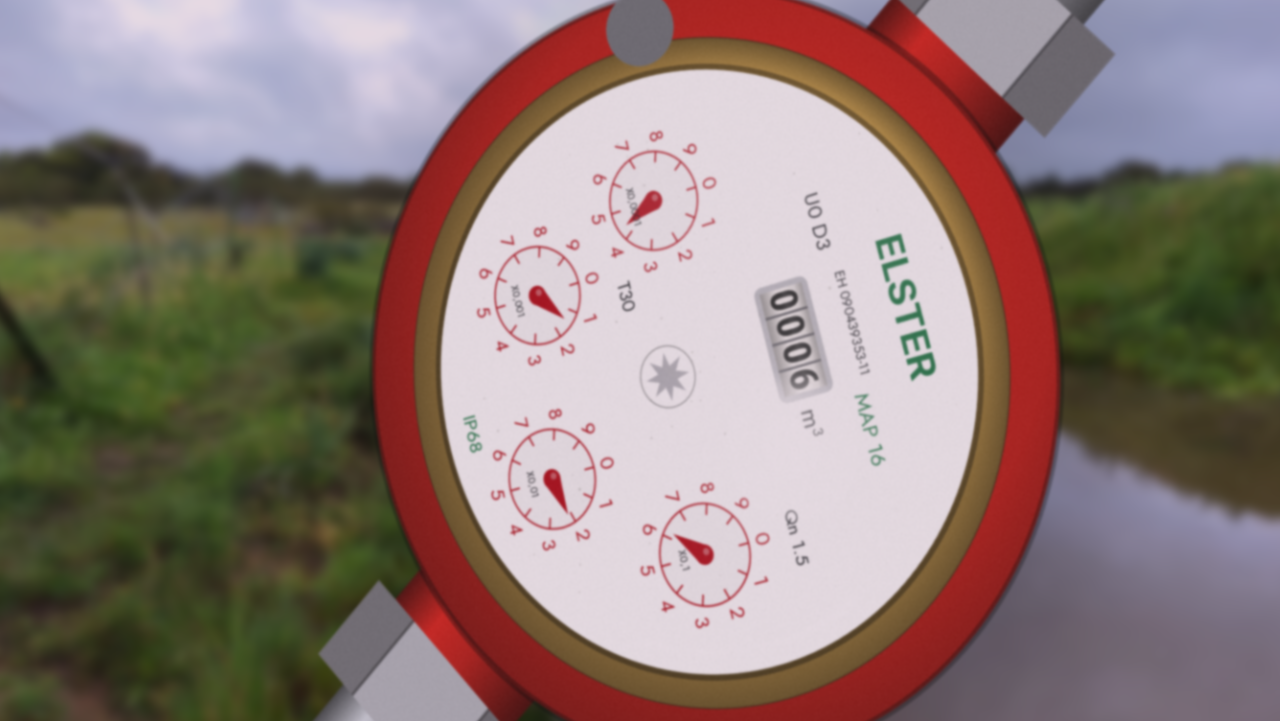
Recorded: 6.6214; m³
